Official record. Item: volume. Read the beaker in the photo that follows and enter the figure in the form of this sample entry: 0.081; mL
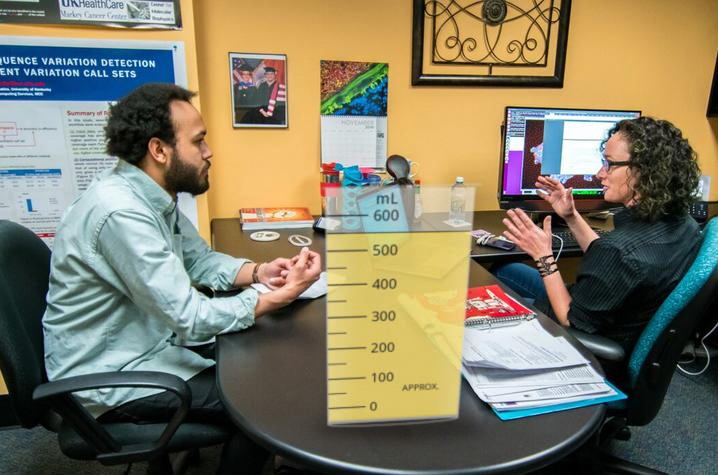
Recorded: 550; mL
